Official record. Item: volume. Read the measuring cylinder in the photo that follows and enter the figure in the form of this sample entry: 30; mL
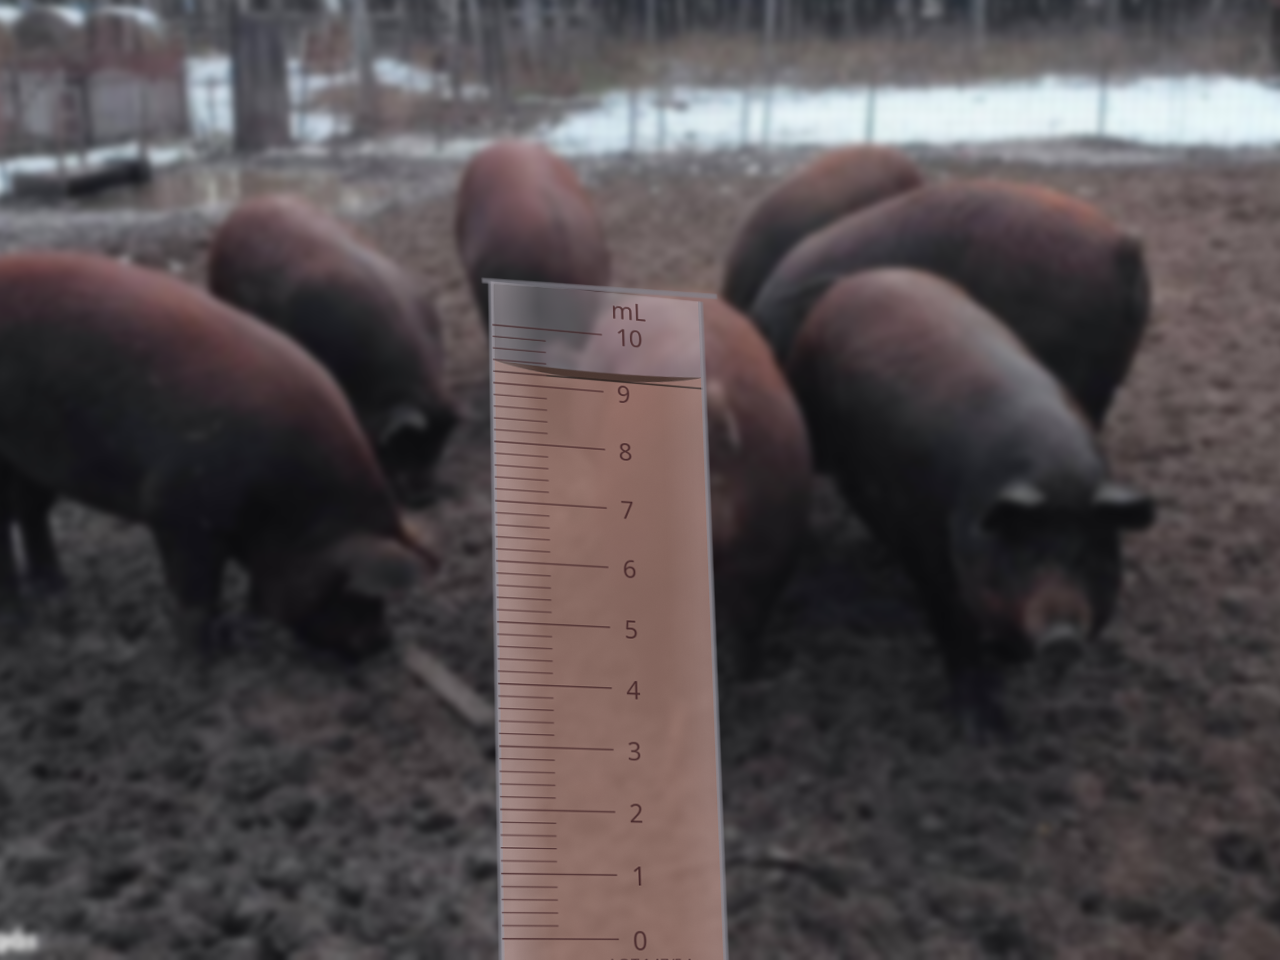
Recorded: 9.2; mL
